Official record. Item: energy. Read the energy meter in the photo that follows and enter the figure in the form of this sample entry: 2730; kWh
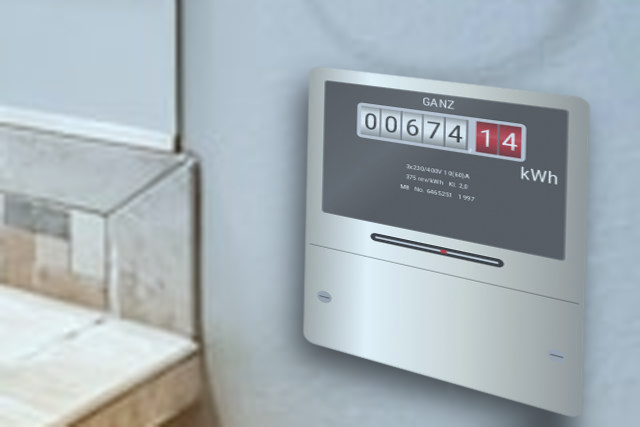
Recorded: 674.14; kWh
